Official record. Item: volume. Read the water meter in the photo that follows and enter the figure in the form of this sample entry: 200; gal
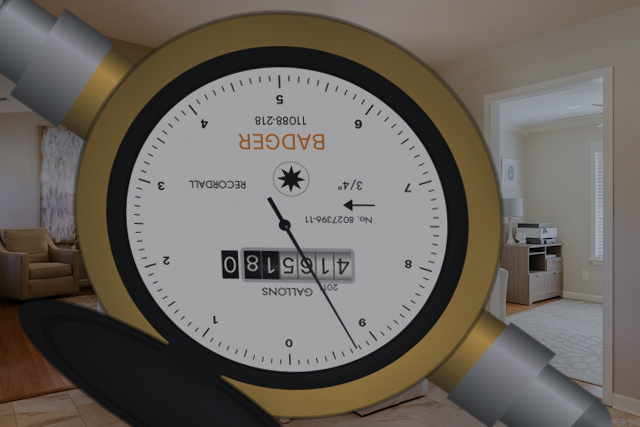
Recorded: 4165179.2; gal
